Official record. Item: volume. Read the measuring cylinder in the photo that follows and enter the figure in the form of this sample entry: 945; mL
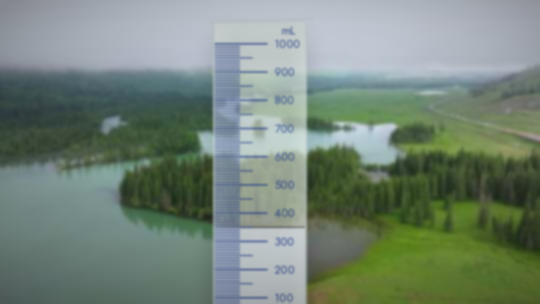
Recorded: 350; mL
